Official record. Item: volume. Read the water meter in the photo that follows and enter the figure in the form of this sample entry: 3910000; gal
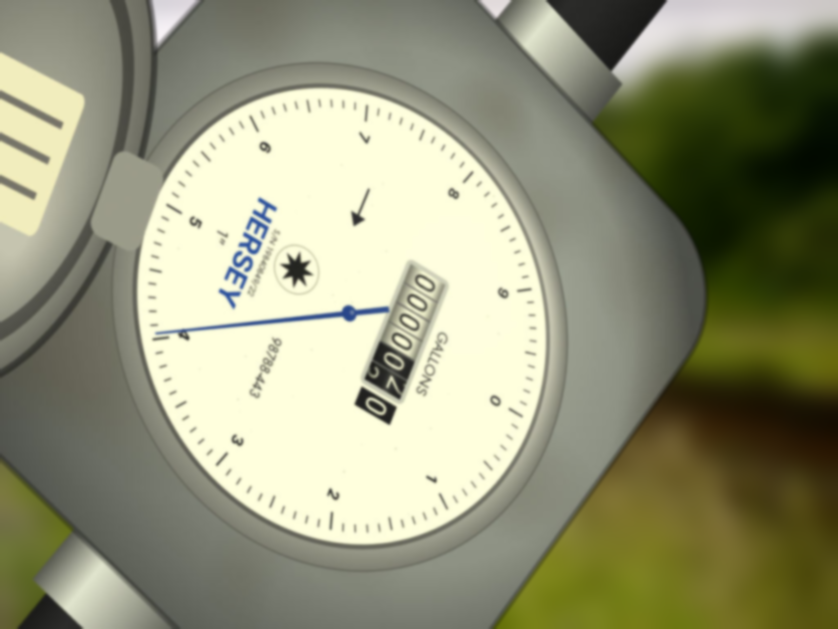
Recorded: 24.0; gal
